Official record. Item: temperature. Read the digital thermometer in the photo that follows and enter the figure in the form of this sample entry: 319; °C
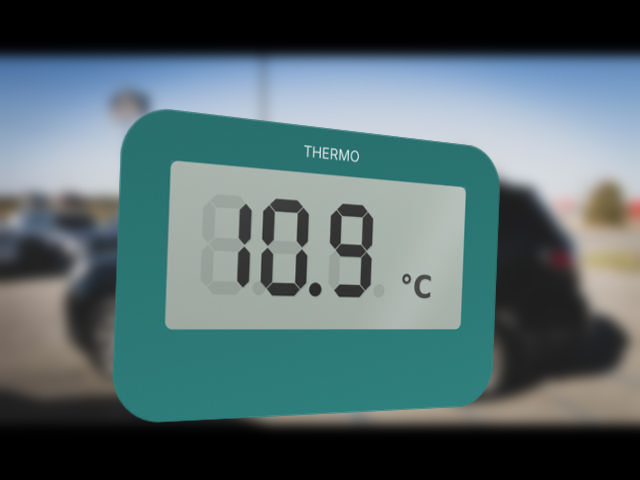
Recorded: 10.9; °C
